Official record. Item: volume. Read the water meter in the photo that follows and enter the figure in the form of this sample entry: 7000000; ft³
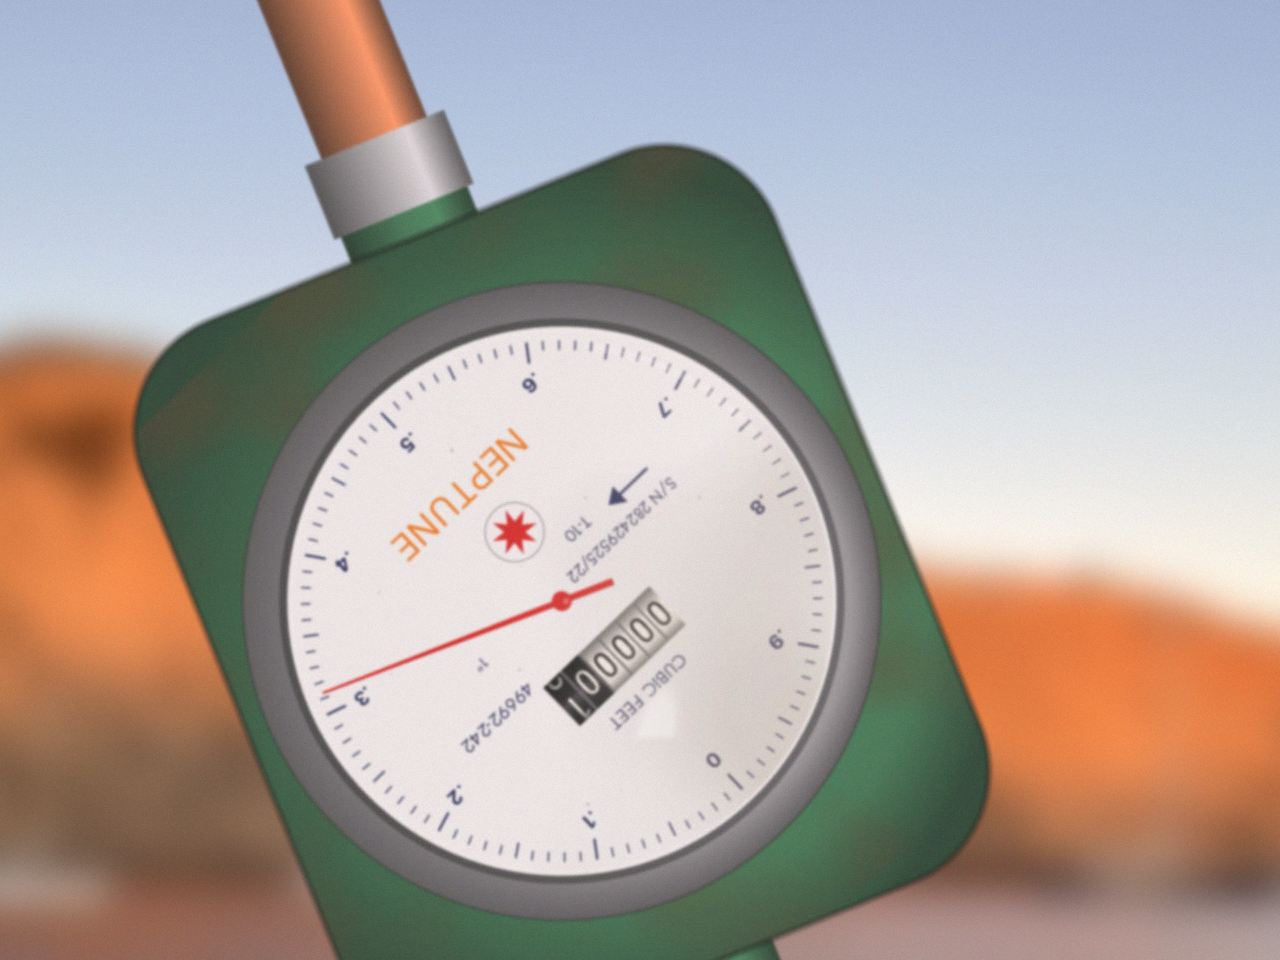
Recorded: 1.31; ft³
